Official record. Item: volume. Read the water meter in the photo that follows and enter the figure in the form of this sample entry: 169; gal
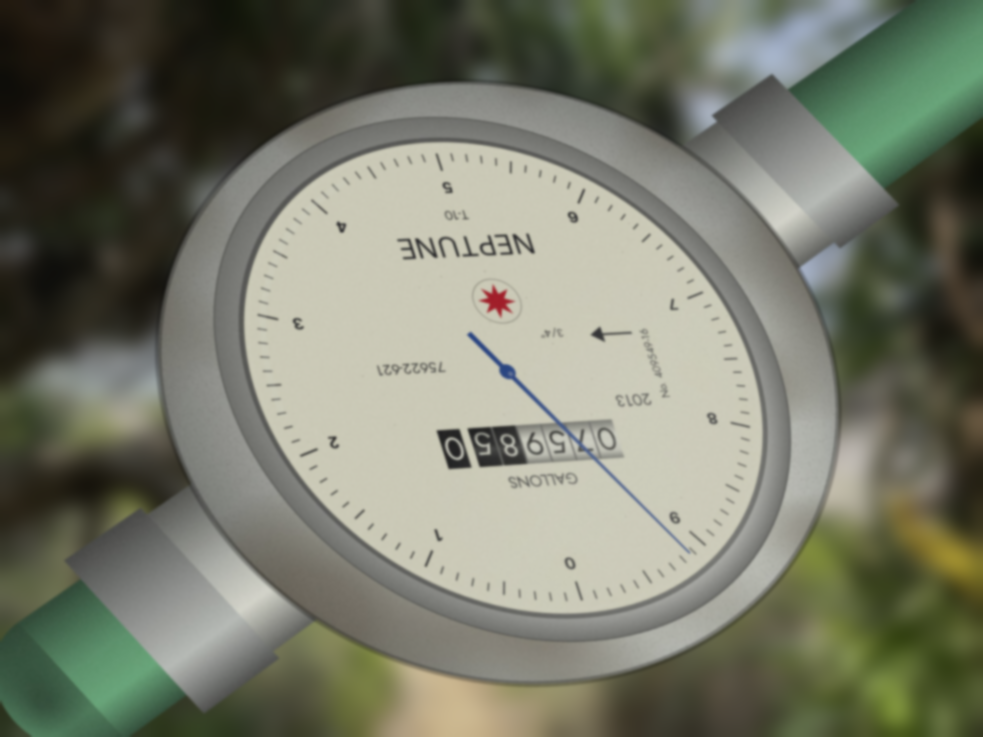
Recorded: 759849.1; gal
